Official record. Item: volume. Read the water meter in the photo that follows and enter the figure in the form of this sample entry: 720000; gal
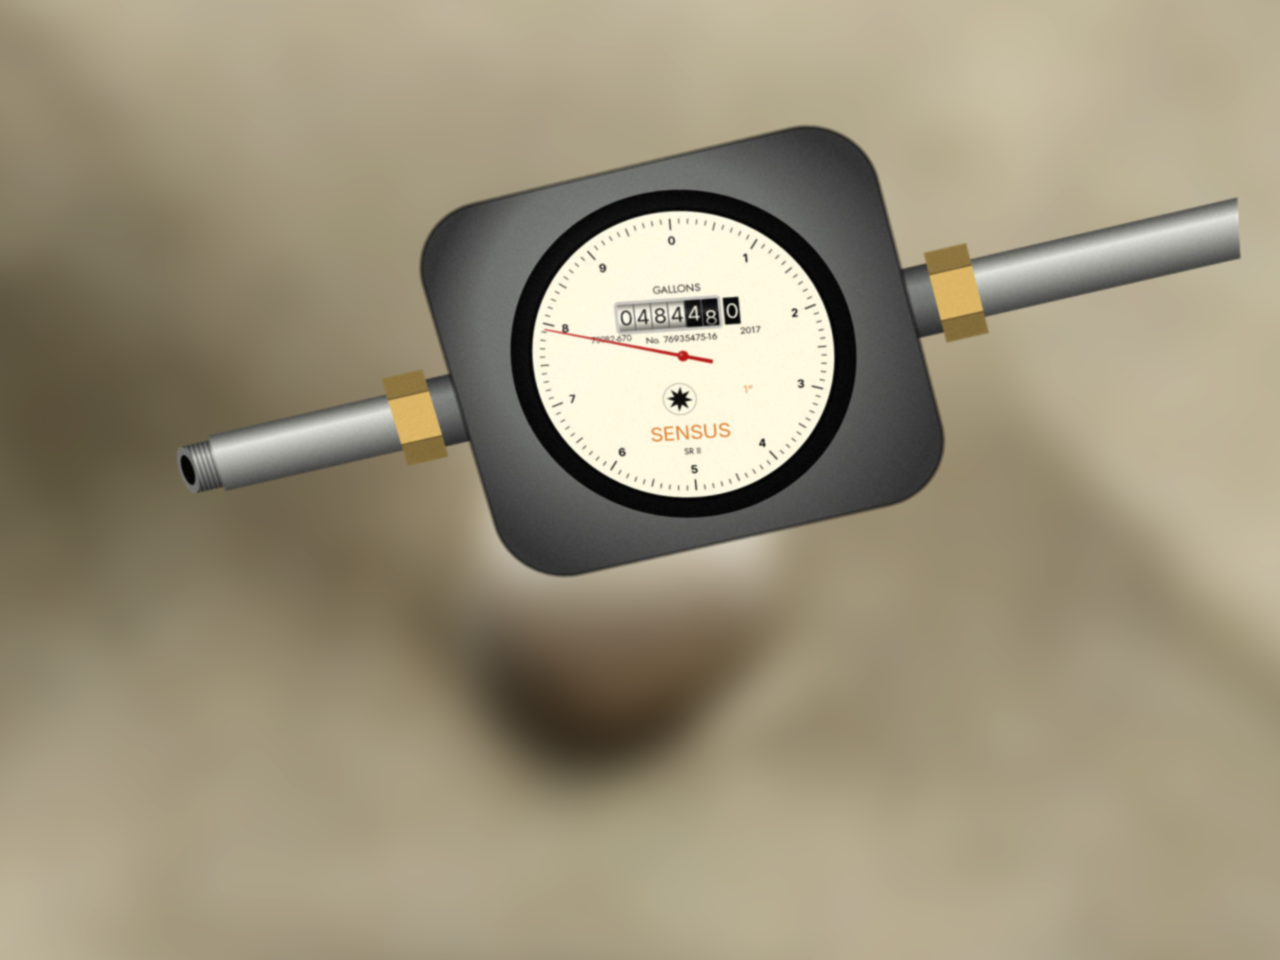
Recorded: 484477.9; gal
